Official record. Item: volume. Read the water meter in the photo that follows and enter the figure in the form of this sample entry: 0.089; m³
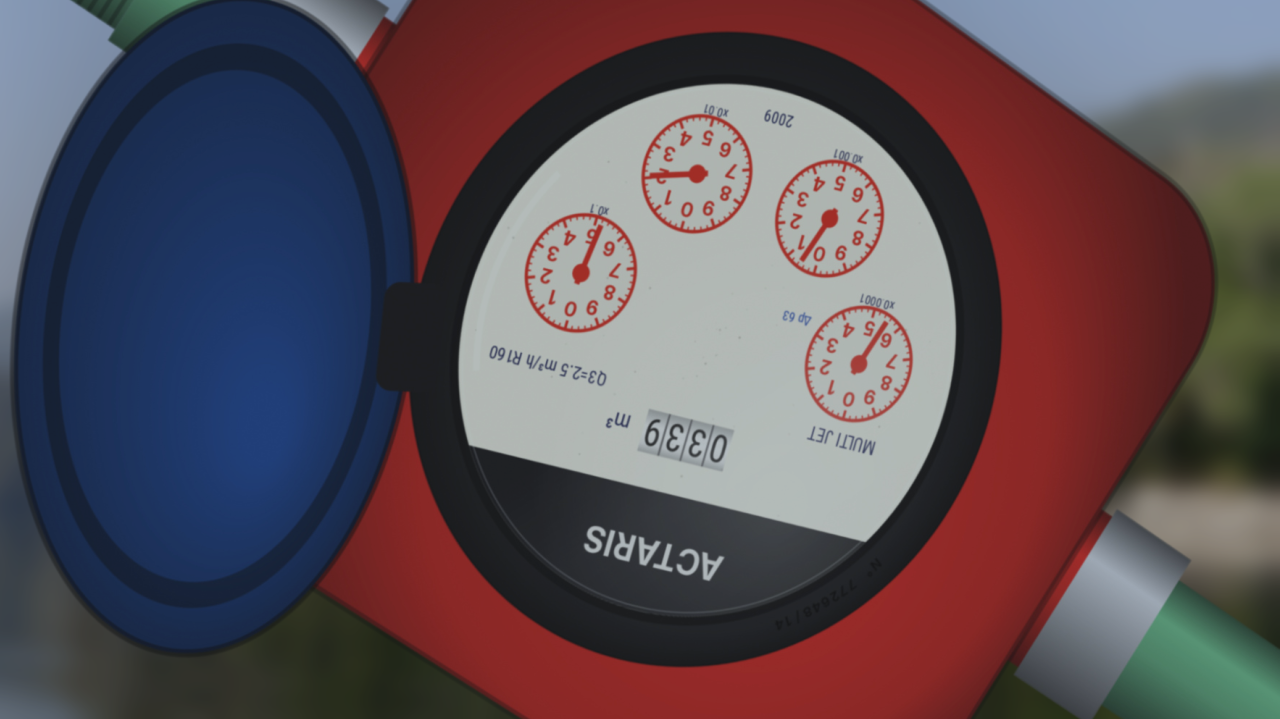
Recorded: 339.5205; m³
